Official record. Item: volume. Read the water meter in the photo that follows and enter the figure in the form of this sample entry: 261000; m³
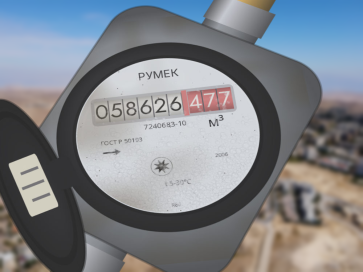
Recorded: 58626.477; m³
